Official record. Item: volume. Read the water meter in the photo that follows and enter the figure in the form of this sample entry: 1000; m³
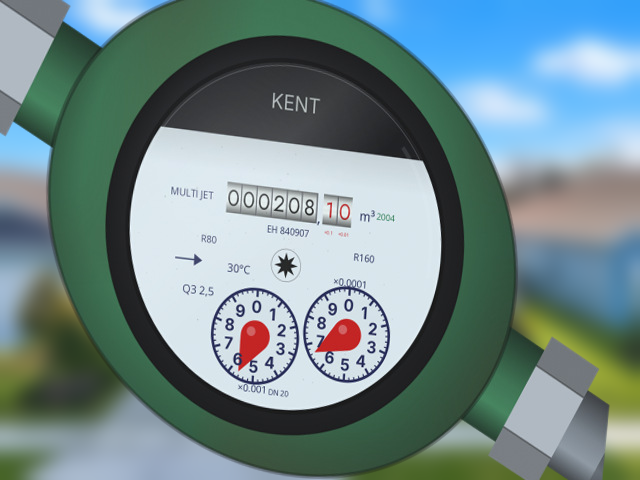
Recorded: 208.1056; m³
